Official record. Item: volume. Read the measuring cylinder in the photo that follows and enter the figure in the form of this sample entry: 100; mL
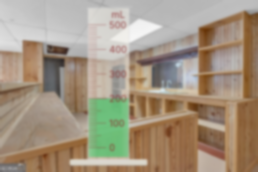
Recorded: 200; mL
